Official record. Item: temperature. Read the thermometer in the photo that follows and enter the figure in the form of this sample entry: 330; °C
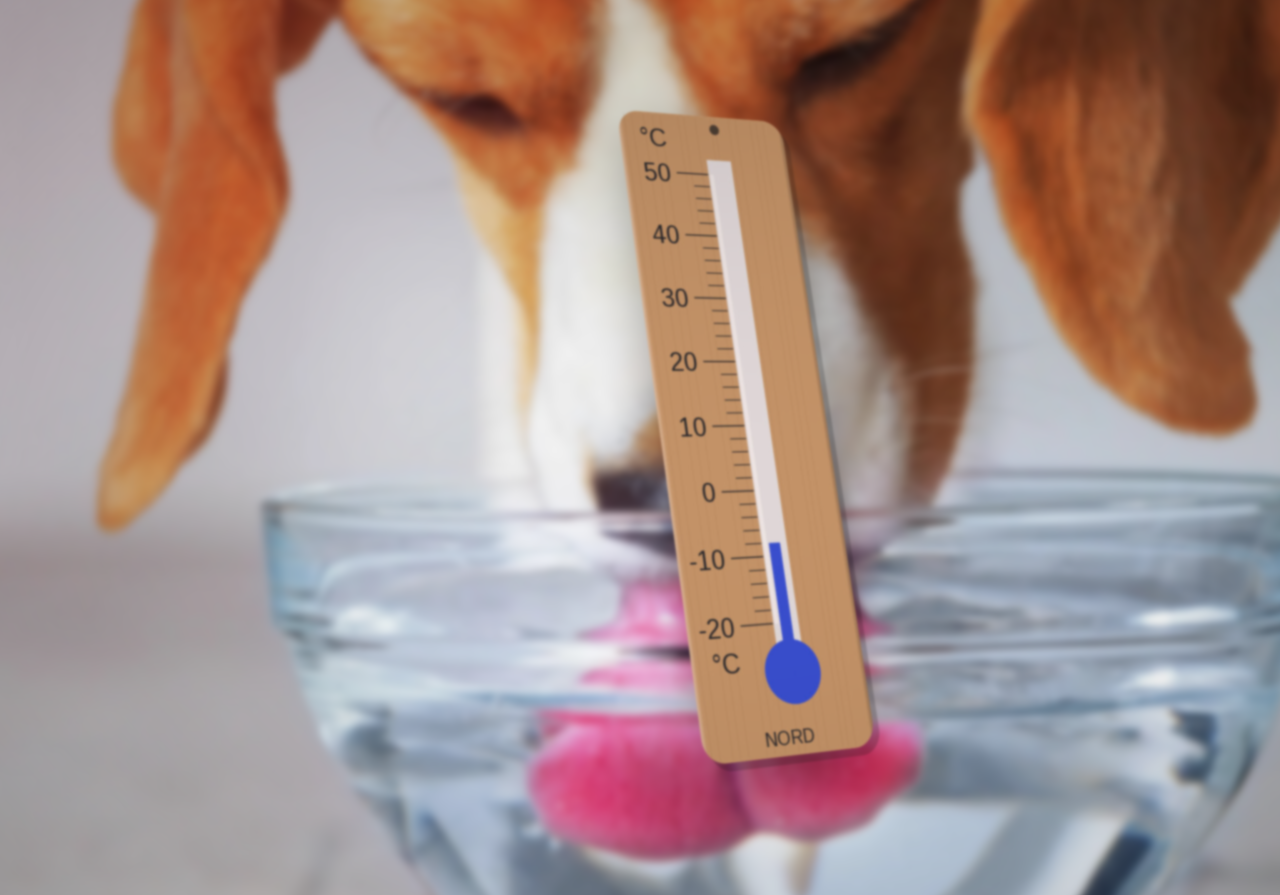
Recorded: -8; °C
